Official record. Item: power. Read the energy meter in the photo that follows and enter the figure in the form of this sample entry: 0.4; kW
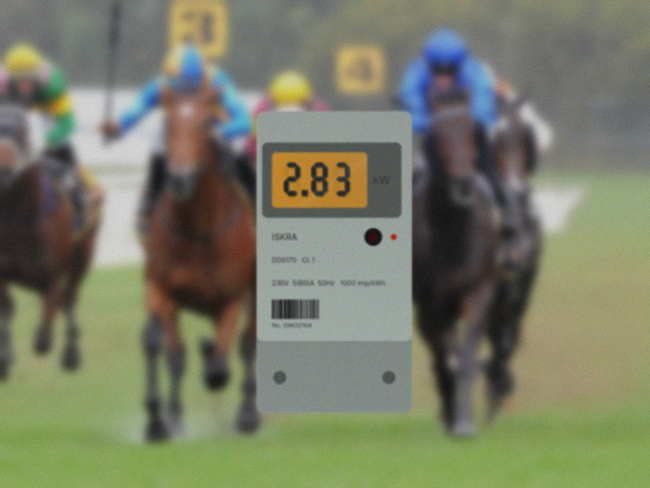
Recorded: 2.83; kW
